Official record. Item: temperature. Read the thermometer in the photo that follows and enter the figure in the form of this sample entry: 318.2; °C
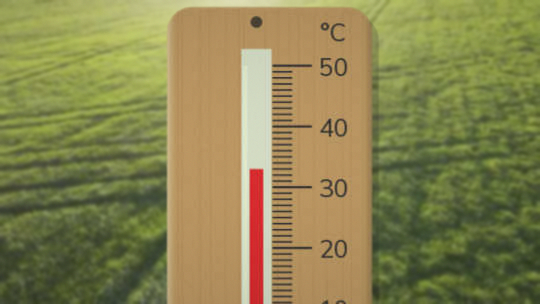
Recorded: 33; °C
